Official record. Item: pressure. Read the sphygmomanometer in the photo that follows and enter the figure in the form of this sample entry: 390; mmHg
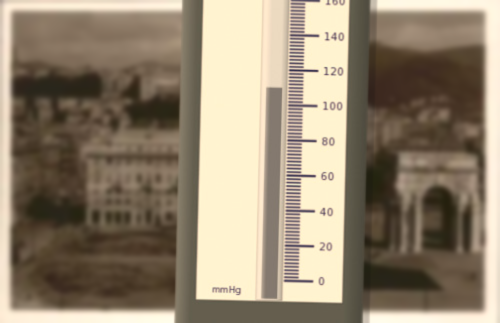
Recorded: 110; mmHg
